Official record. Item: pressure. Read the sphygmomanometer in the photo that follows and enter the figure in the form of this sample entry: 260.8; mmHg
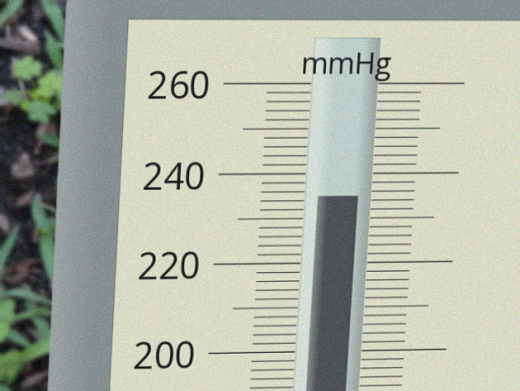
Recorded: 235; mmHg
